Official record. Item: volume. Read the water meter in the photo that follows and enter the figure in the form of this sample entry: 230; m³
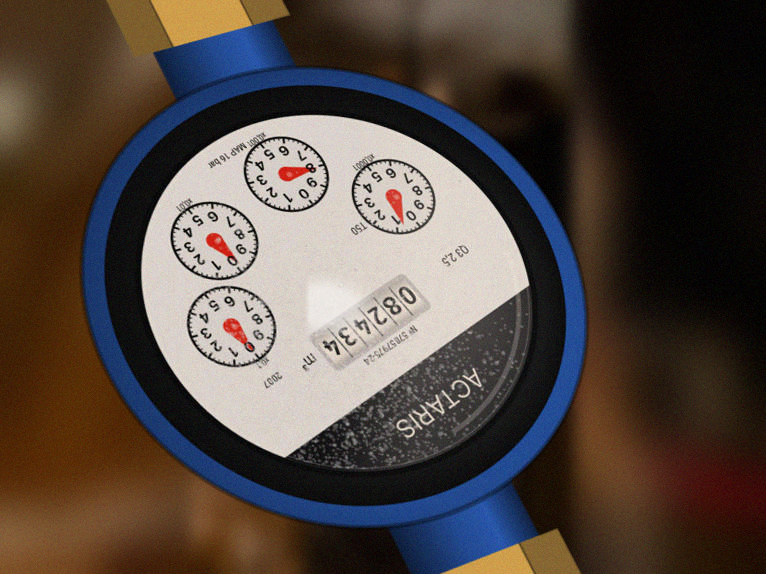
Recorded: 82433.9980; m³
